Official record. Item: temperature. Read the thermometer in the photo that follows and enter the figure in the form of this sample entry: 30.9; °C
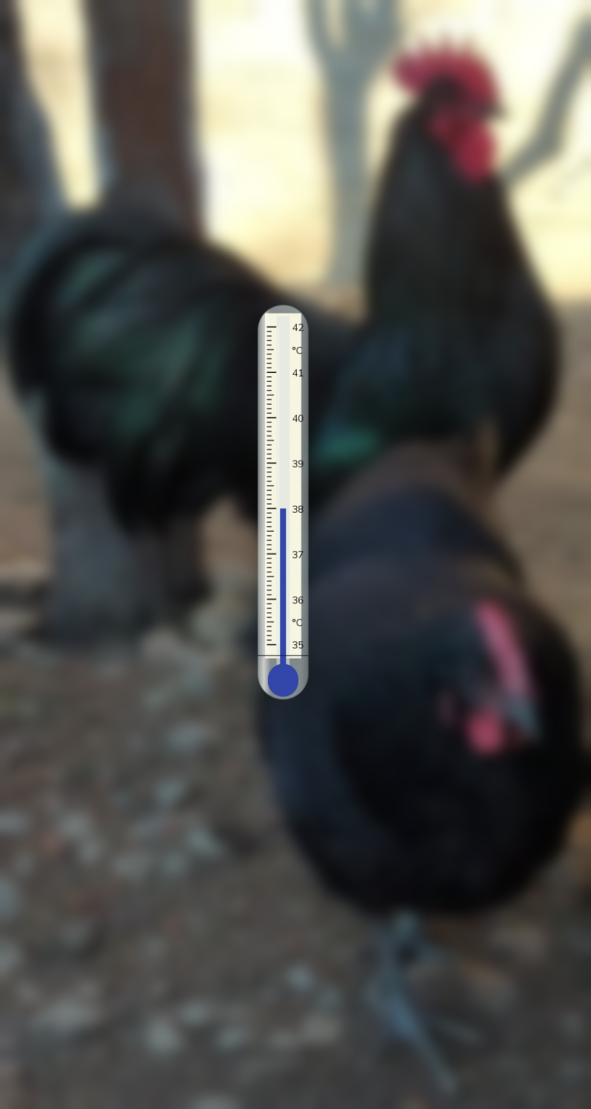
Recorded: 38; °C
